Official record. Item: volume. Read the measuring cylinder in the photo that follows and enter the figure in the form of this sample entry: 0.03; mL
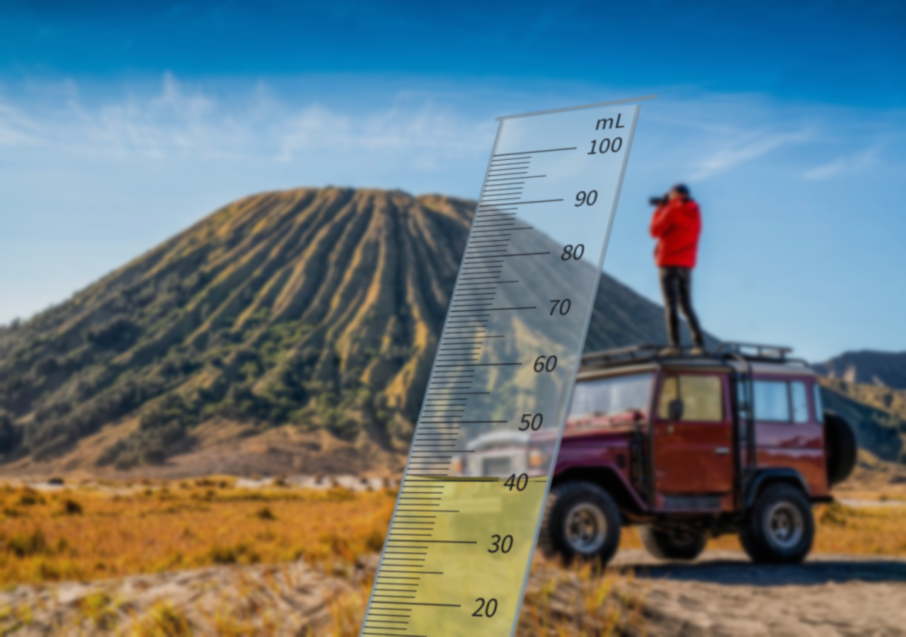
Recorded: 40; mL
